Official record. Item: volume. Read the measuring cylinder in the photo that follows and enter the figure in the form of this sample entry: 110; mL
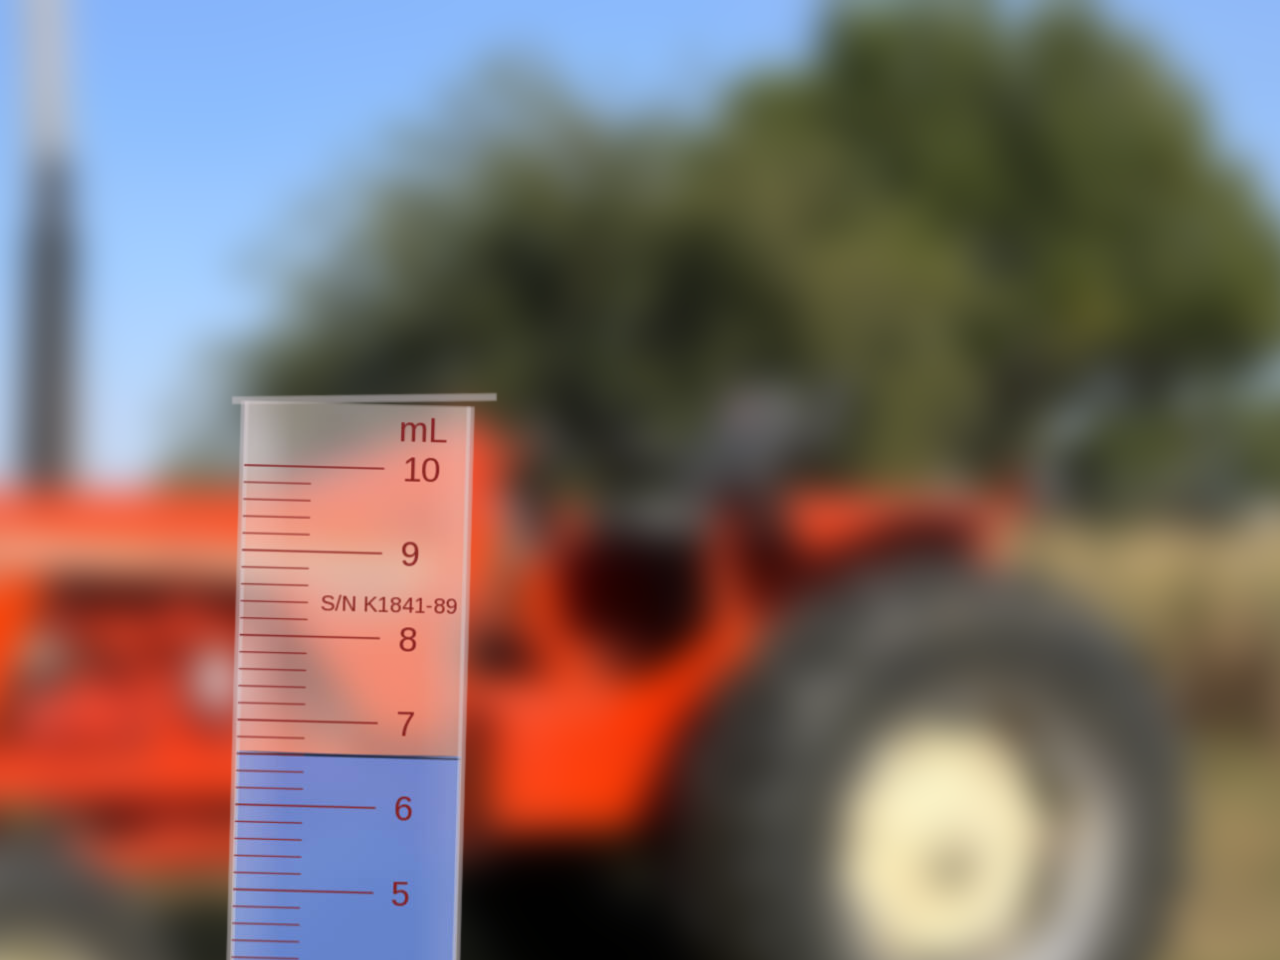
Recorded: 6.6; mL
